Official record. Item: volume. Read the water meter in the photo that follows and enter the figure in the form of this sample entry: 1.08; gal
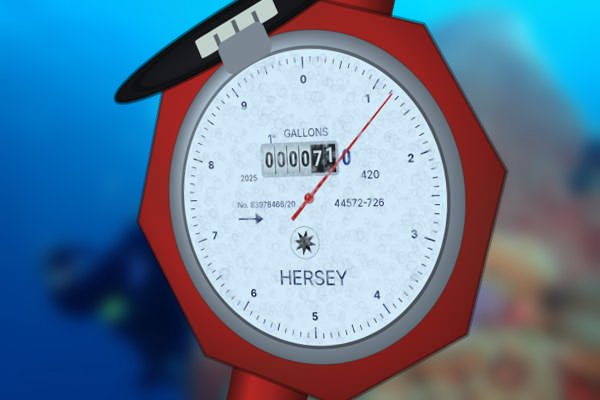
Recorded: 711.2; gal
